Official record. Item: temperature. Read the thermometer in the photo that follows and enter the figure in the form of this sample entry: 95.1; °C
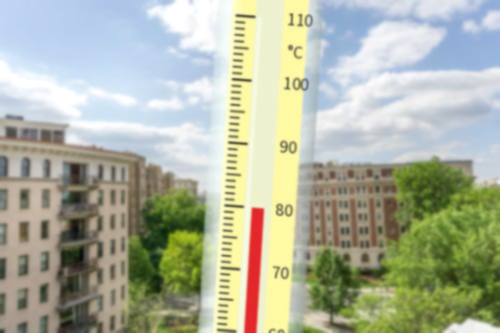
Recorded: 80; °C
